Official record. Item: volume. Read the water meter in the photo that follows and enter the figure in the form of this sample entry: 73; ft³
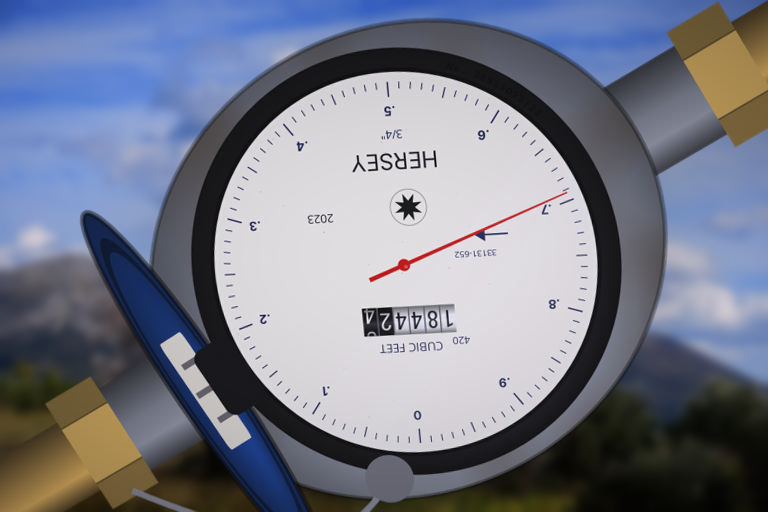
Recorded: 184423.69; ft³
